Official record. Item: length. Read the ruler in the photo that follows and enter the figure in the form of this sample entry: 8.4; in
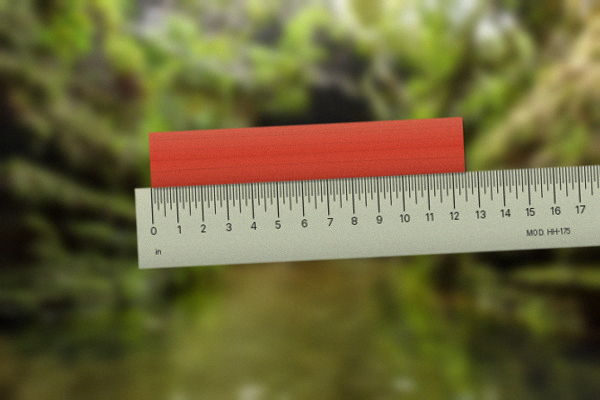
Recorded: 12.5; in
